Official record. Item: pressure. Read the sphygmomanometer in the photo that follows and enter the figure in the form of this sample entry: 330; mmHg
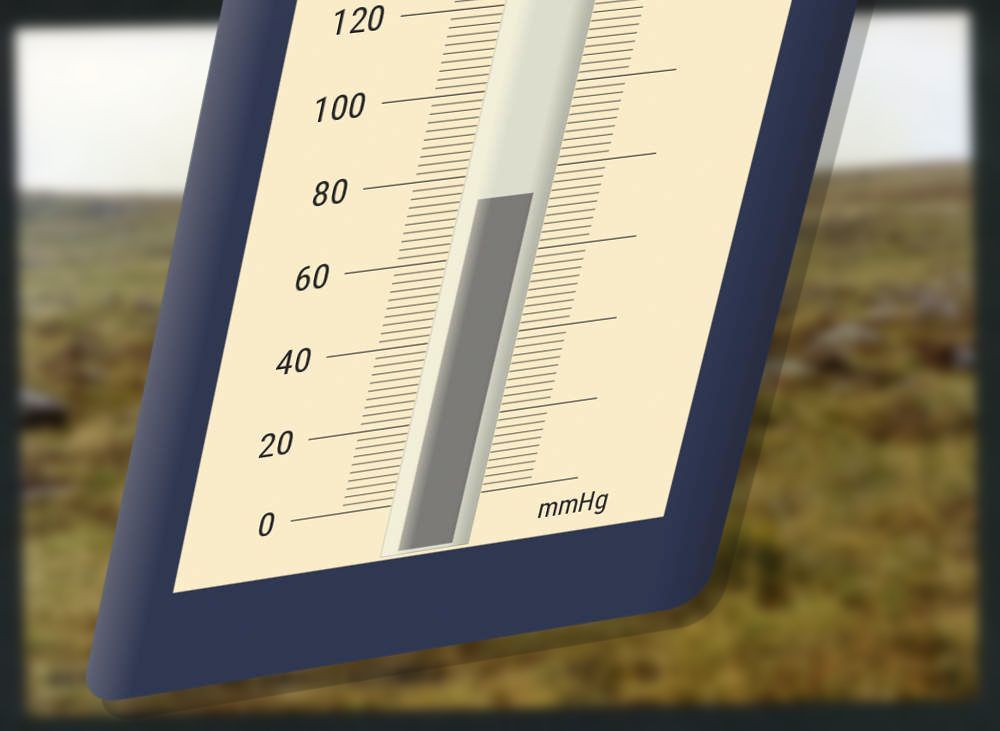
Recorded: 74; mmHg
